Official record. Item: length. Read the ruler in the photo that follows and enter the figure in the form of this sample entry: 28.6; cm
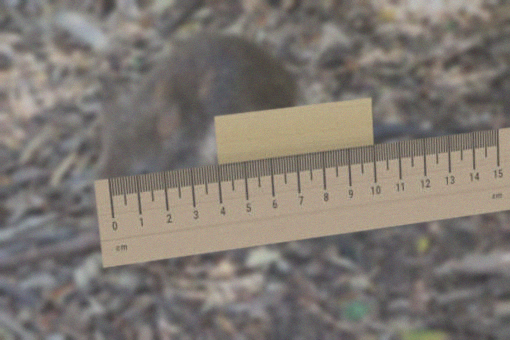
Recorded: 6; cm
